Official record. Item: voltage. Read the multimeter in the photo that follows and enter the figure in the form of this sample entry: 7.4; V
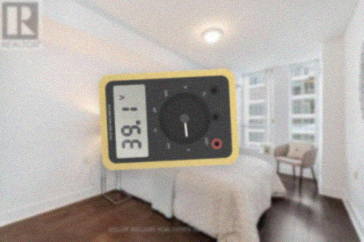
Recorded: 39.1; V
